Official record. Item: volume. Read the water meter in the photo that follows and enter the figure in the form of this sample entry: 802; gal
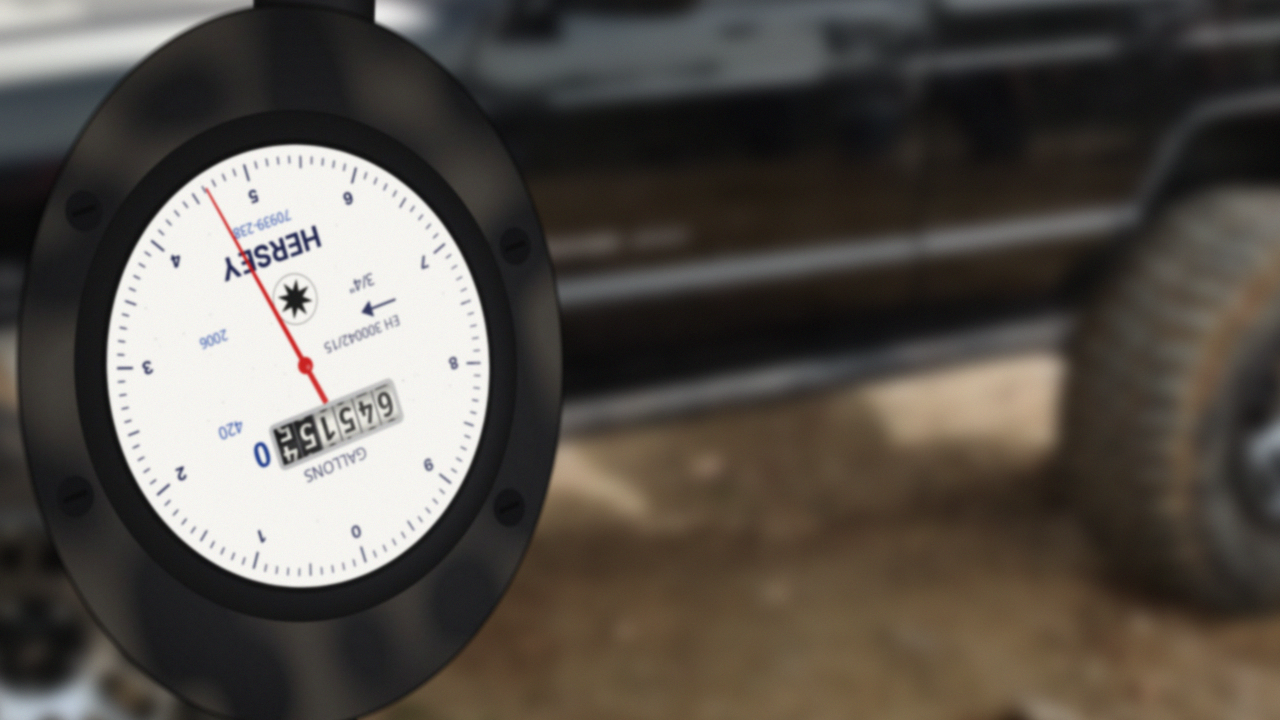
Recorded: 6451544.6; gal
